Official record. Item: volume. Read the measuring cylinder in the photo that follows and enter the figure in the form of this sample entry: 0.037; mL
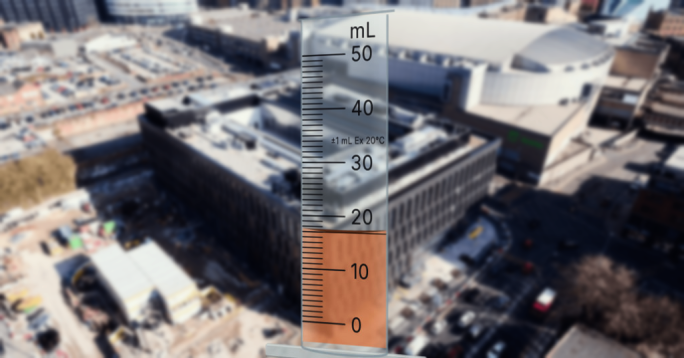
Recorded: 17; mL
